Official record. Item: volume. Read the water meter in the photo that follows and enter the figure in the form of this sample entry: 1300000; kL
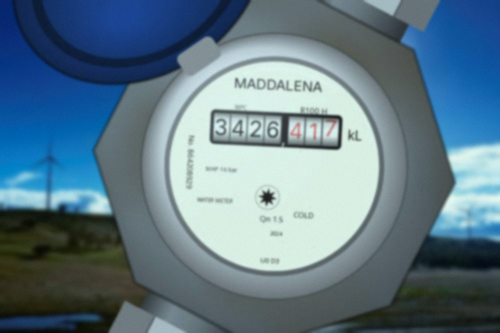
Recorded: 3426.417; kL
